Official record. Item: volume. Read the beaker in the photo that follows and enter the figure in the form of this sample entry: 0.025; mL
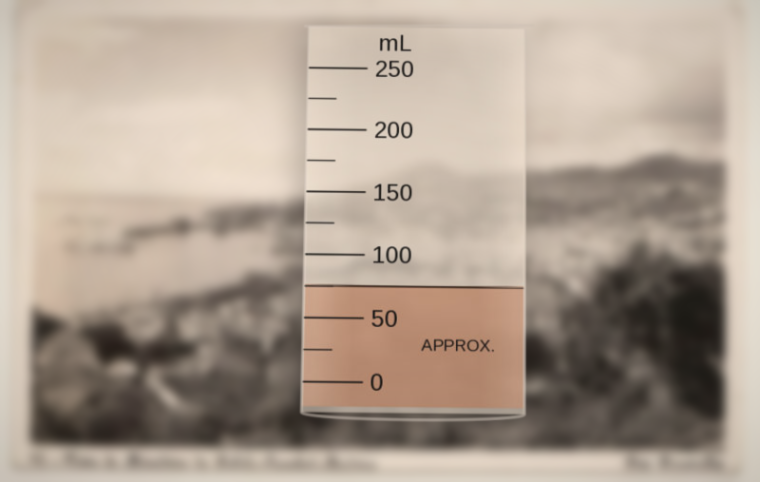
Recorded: 75; mL
